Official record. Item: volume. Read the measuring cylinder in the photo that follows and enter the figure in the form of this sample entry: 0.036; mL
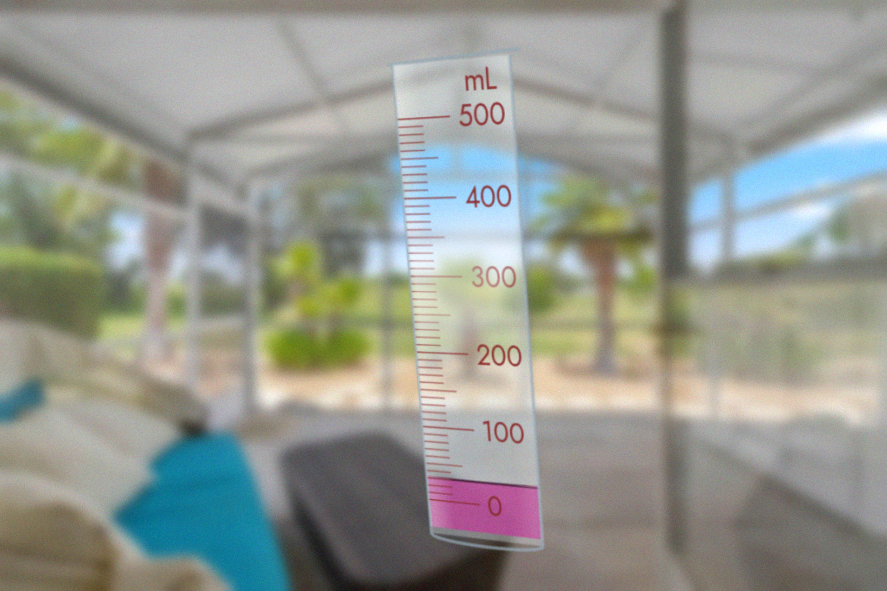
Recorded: 30; mL
